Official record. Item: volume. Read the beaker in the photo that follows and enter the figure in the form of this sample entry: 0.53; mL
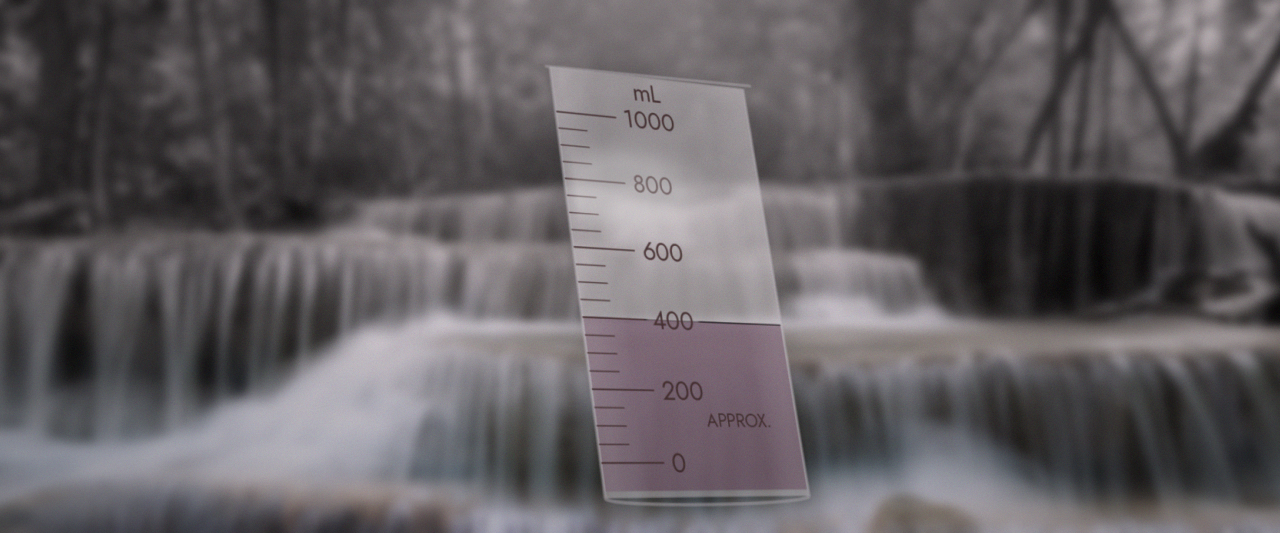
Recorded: 400; mL
